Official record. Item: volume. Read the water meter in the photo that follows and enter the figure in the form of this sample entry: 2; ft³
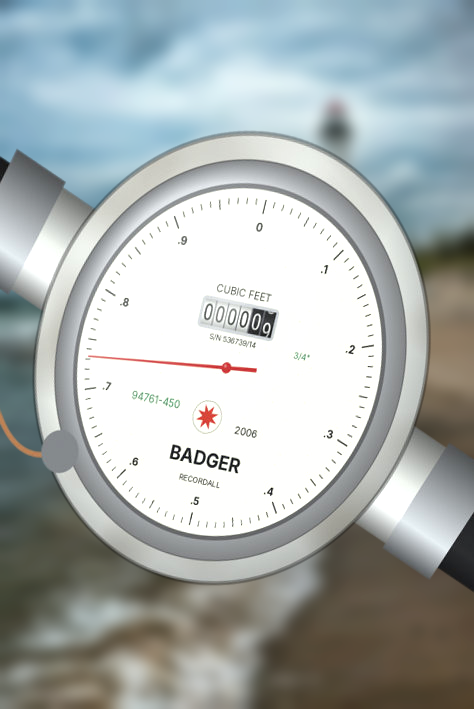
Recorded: 8.73; ft³
